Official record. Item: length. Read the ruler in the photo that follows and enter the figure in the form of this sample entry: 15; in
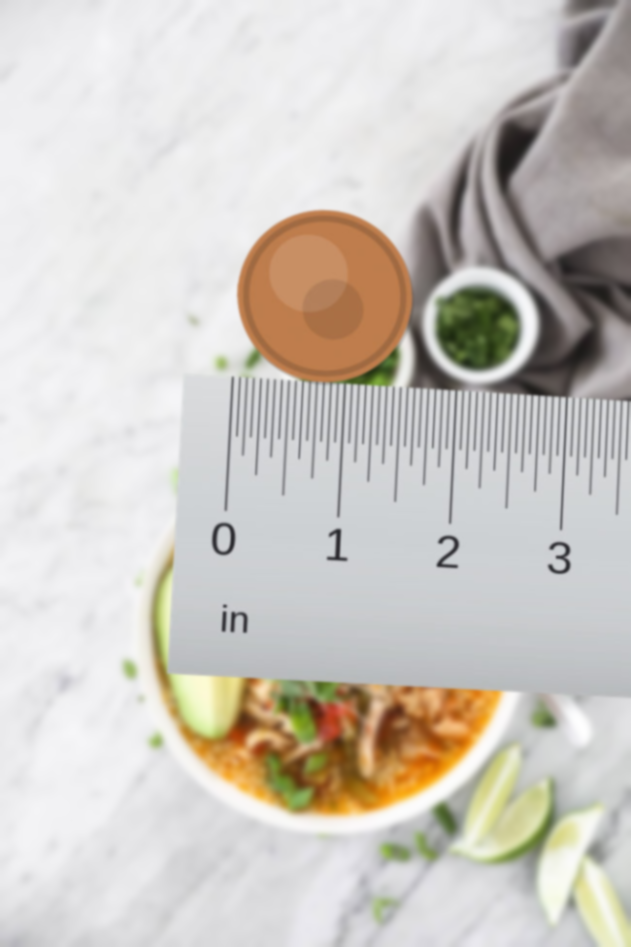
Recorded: 1.5625; in
